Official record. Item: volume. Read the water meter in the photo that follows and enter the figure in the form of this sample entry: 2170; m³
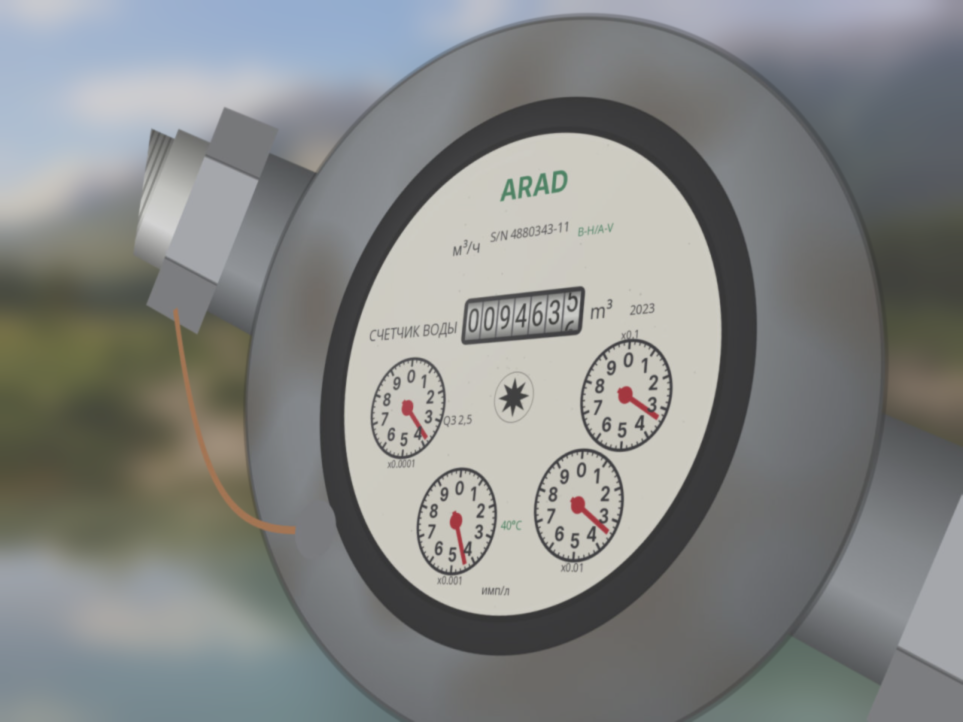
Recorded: 94635.3343; m³
